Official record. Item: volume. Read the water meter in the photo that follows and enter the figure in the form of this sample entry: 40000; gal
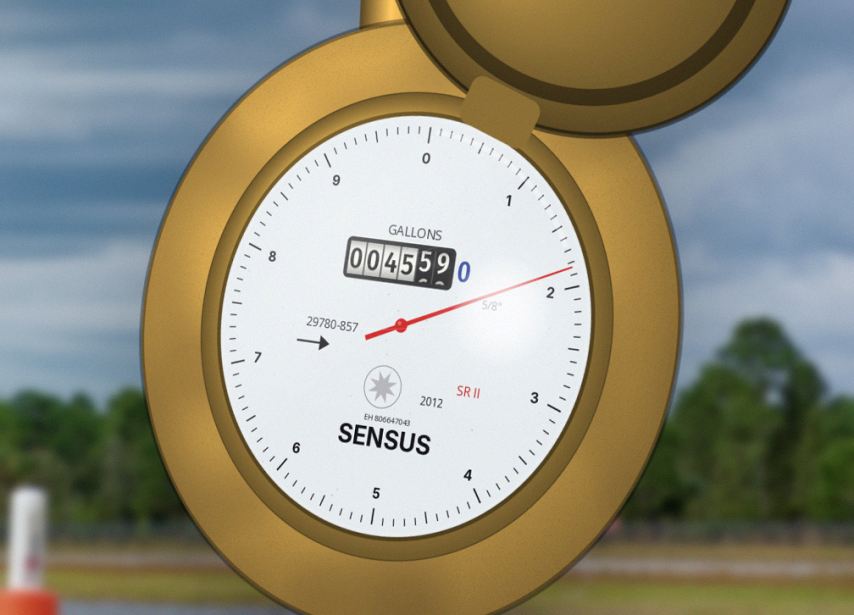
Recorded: 45591.8; gal
